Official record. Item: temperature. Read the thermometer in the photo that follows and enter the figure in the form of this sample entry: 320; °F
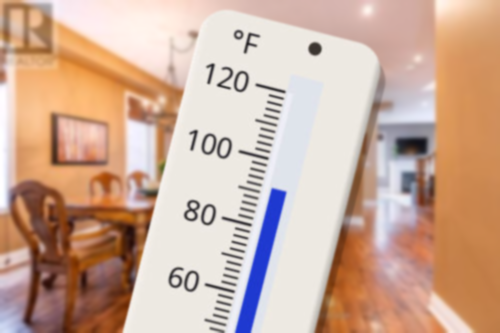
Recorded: 92; °F
